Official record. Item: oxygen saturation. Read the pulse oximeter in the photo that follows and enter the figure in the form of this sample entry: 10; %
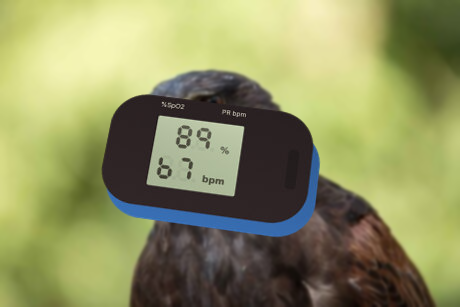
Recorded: 89; %
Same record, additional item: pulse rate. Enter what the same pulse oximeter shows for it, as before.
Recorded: 67; bpm
